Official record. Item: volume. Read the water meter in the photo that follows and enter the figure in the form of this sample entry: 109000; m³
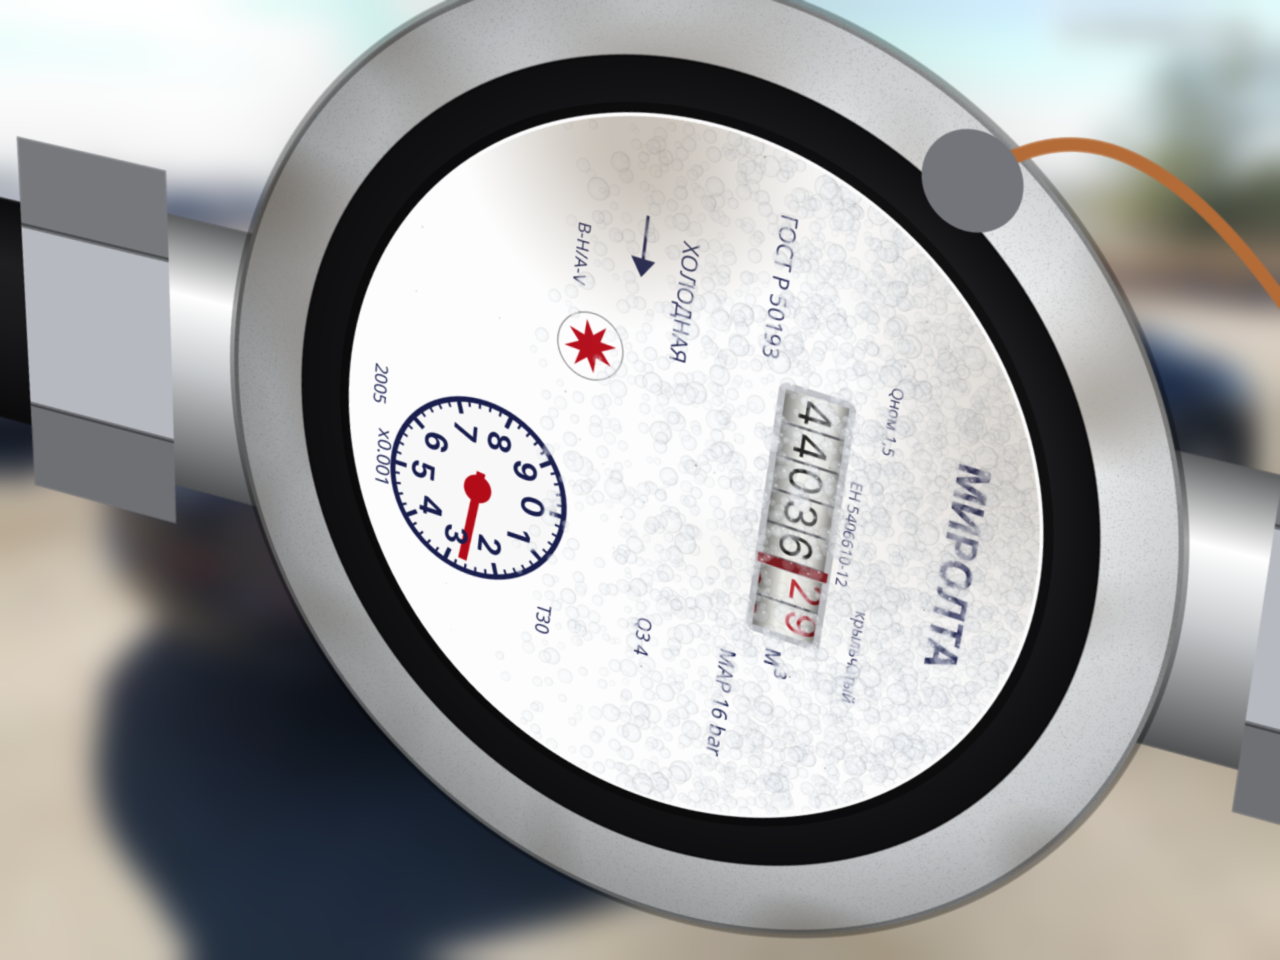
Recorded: 44036.292; m³
